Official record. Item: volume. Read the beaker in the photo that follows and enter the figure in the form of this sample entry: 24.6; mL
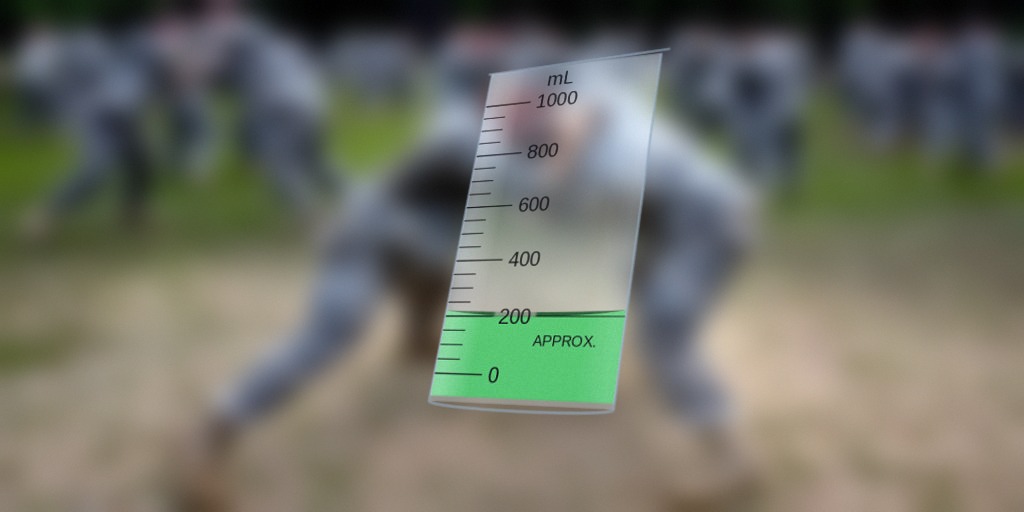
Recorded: 200; mL
